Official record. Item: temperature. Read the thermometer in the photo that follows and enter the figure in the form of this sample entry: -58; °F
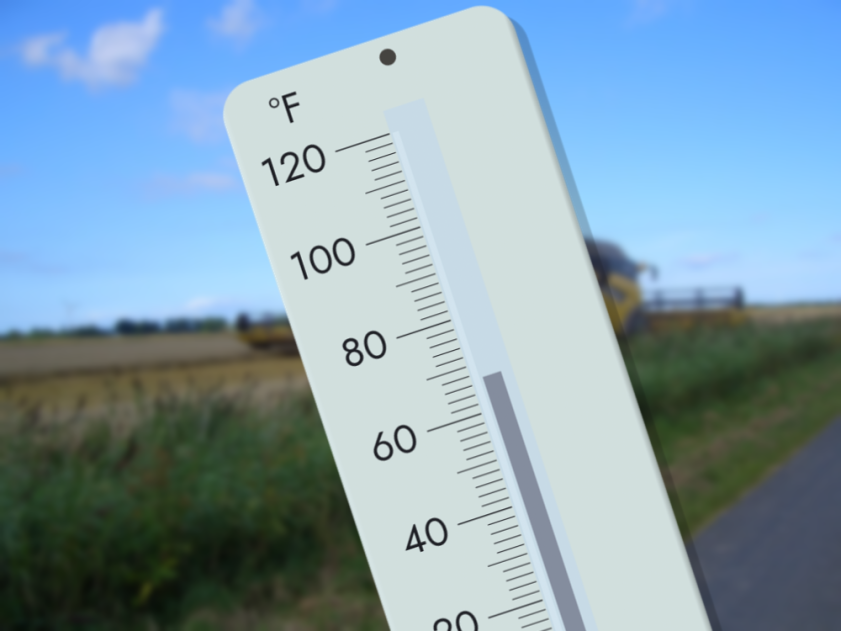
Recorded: 67; °F
